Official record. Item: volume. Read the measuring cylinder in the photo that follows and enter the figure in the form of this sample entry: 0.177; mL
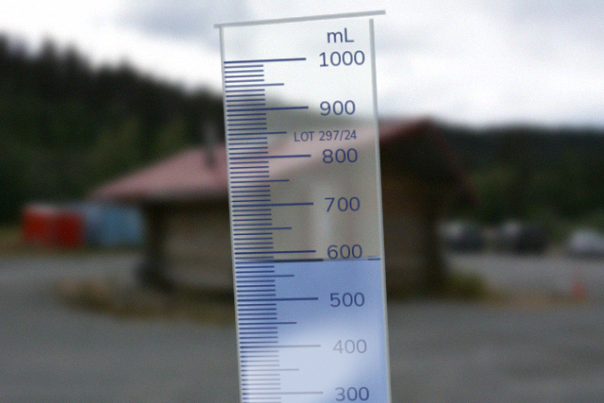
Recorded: 580; mL
